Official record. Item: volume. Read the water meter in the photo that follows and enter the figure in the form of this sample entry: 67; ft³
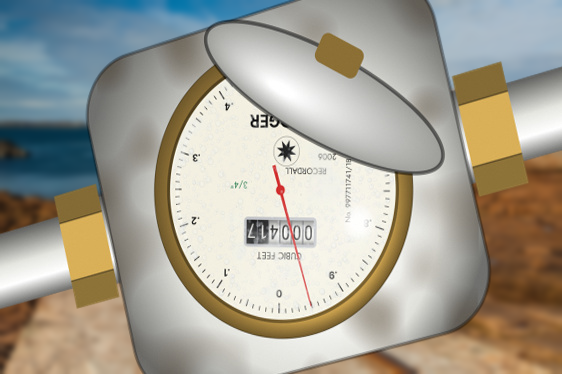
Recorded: 416.95; ft³
